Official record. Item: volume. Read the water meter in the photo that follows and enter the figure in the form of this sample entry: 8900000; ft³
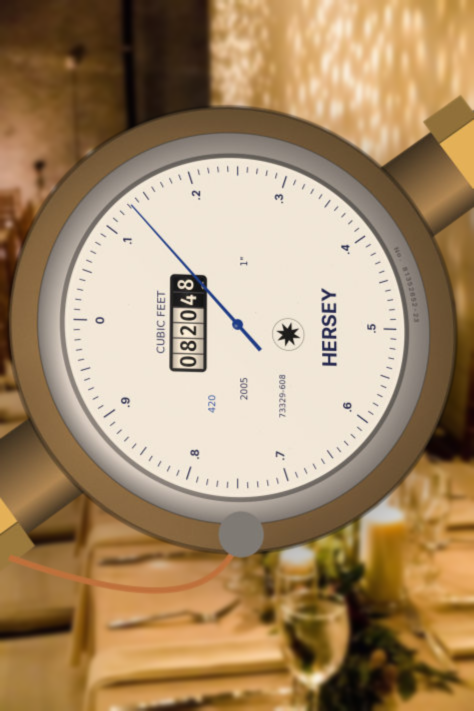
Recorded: 82048.13; ft³
